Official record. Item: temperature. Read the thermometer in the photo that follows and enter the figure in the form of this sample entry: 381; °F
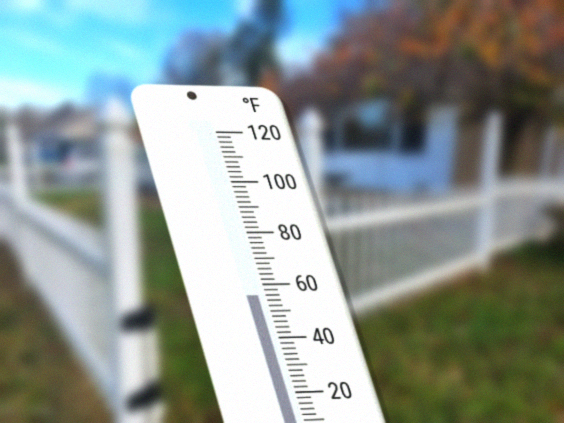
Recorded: 56; °F
